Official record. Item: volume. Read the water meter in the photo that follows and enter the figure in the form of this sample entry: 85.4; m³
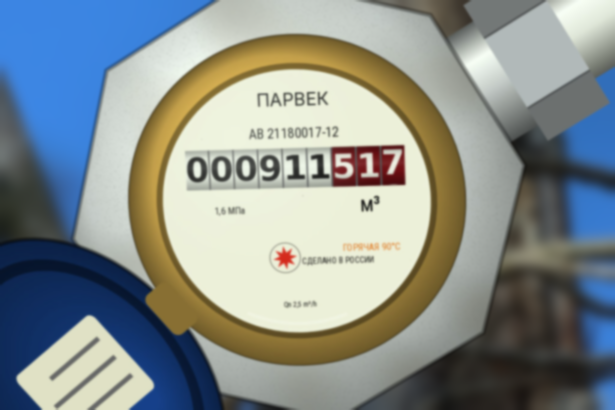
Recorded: 911.517; m³
